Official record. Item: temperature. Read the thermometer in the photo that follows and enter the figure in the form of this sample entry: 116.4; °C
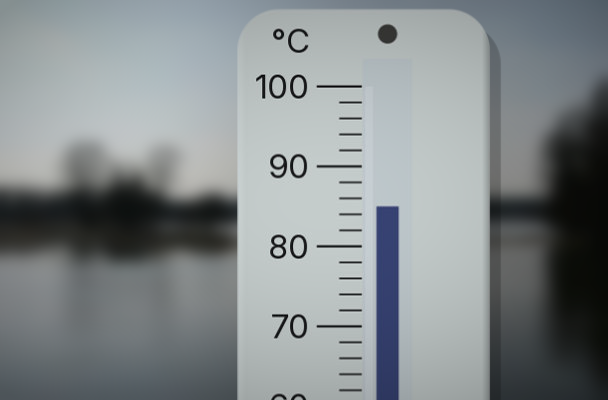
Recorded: 85; °C
